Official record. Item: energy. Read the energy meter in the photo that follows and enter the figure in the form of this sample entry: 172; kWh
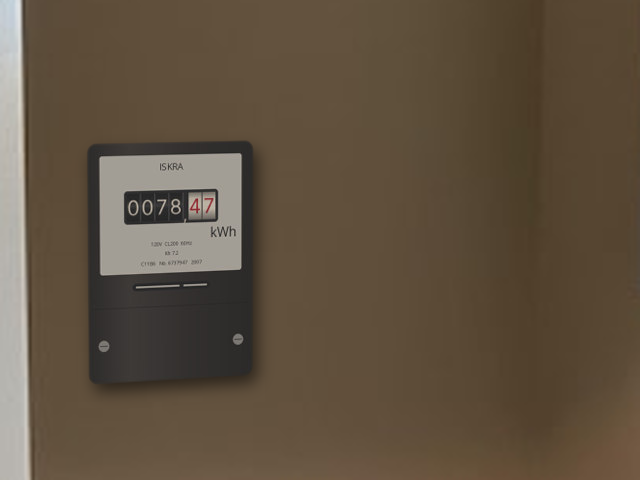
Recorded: 78.47; kWh
